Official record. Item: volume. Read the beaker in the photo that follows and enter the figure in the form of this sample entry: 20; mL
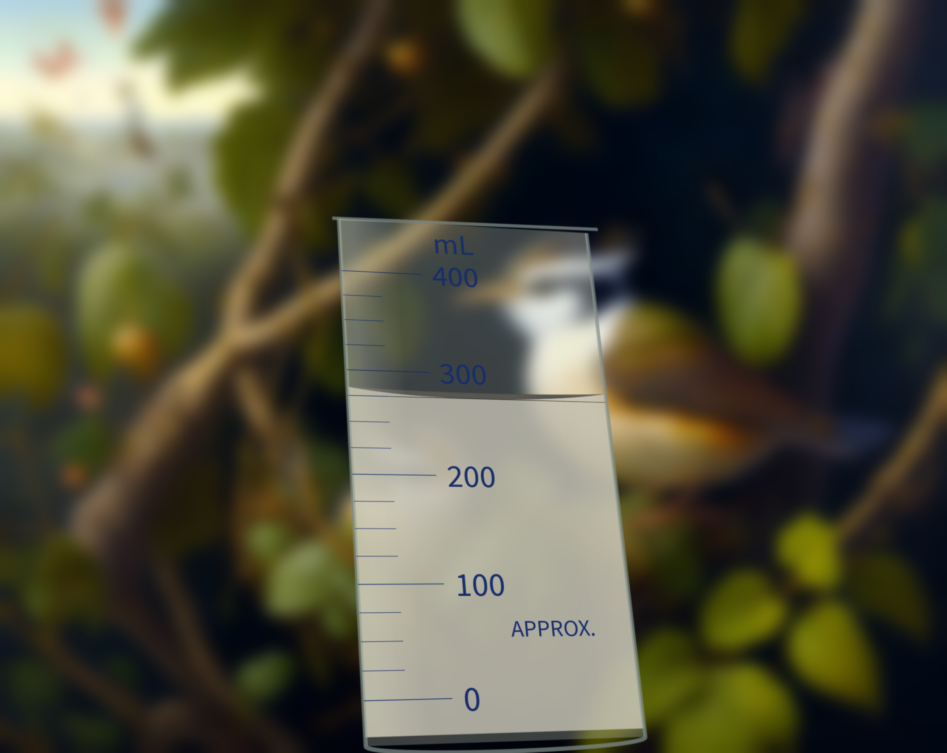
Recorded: 275; mL
